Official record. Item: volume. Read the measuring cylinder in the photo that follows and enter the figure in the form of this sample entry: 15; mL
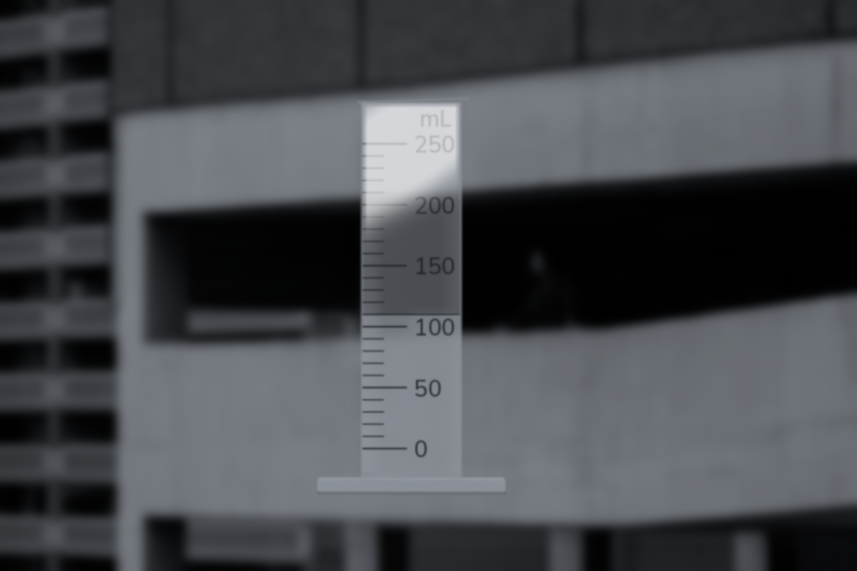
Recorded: 110; mL
